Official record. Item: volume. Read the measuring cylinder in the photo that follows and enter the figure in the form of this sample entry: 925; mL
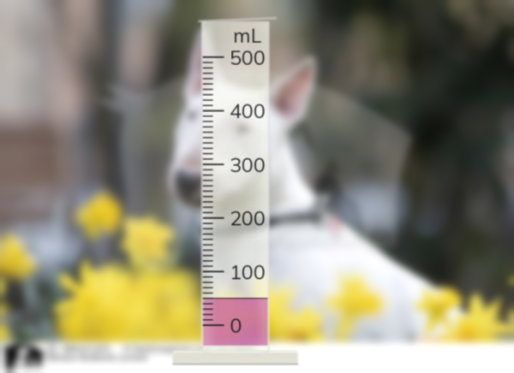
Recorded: 50; mL
